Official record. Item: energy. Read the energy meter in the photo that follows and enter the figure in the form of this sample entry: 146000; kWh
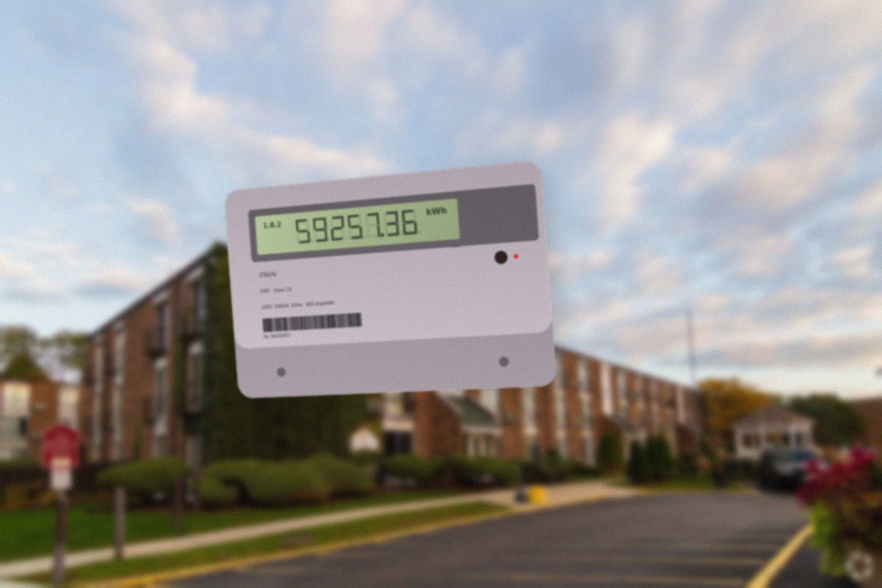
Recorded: 59257.36; kWh
